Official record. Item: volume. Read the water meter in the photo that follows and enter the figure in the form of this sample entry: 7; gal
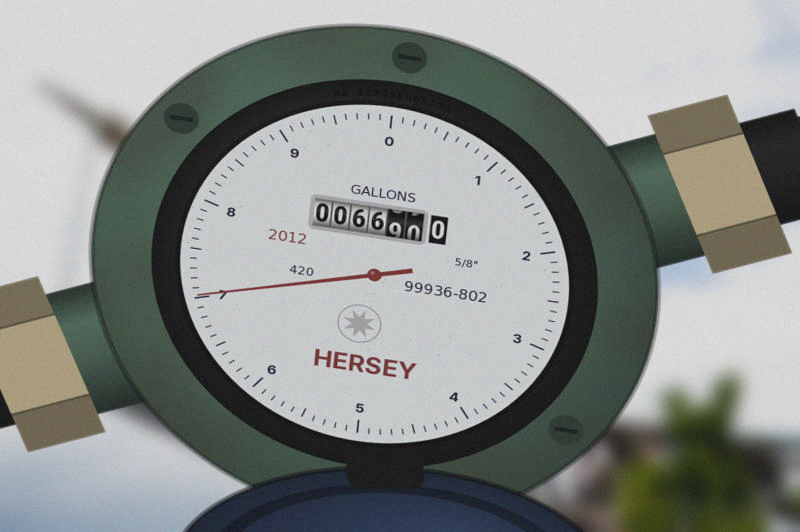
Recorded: 66897.0; gal
